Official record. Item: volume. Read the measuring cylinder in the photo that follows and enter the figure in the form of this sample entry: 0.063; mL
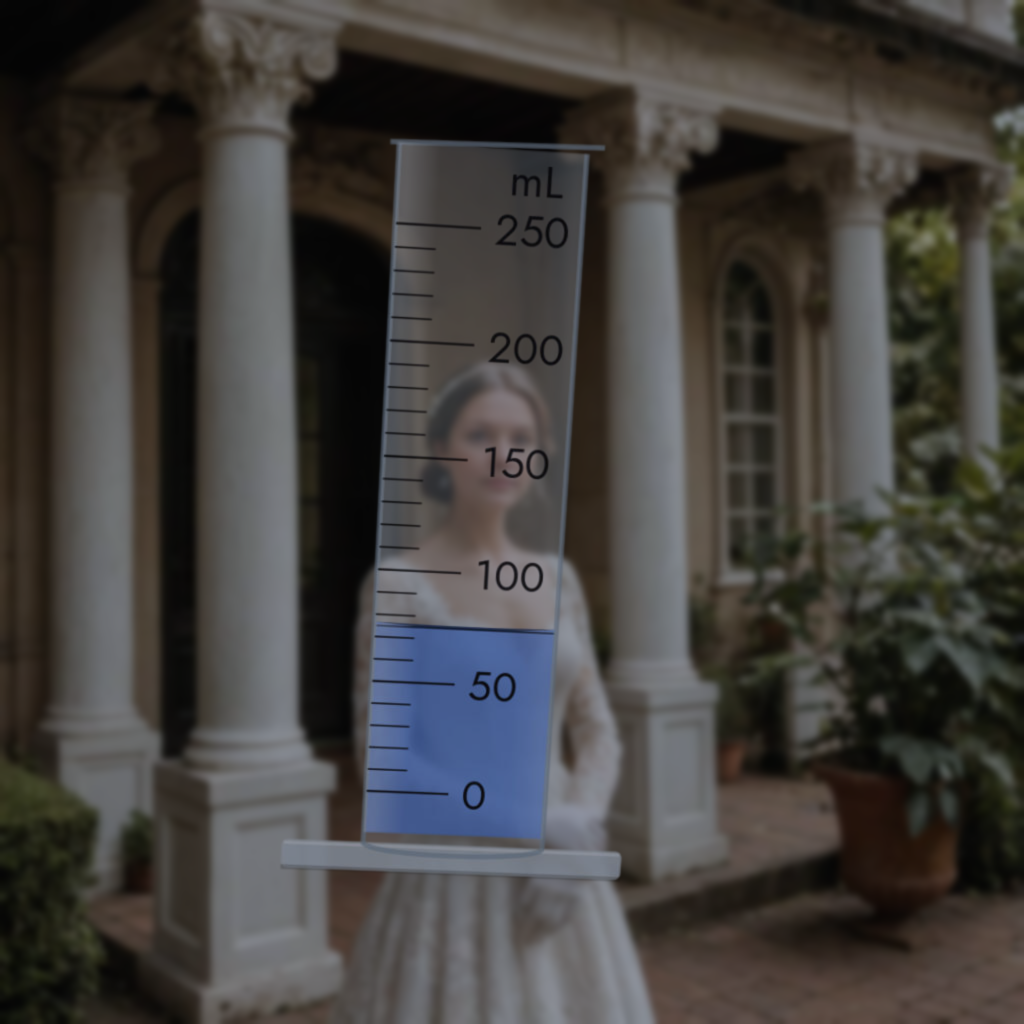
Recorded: 75; mL
